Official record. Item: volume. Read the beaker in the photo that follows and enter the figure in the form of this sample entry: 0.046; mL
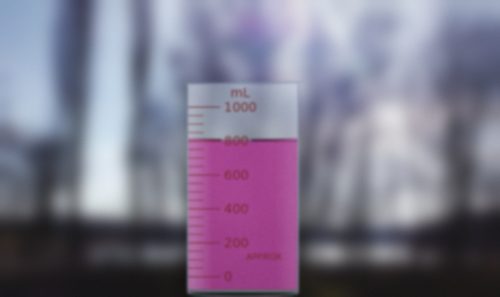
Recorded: 800; mL
